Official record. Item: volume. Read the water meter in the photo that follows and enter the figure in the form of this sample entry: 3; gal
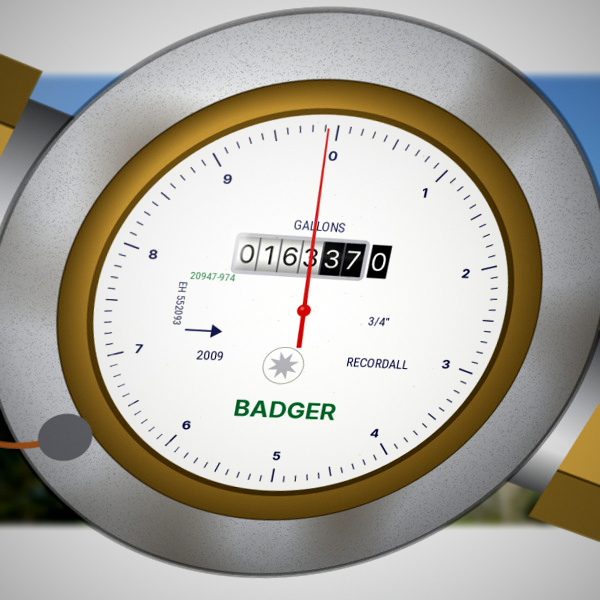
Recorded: 163369.9; gal
